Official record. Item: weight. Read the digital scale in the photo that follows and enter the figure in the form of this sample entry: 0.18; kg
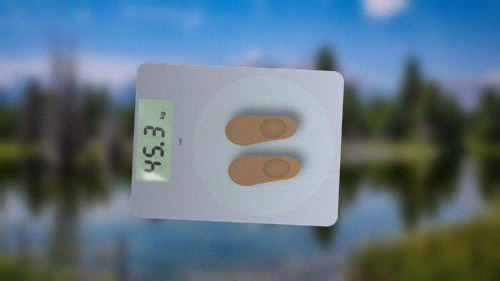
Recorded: 45.3; kg
